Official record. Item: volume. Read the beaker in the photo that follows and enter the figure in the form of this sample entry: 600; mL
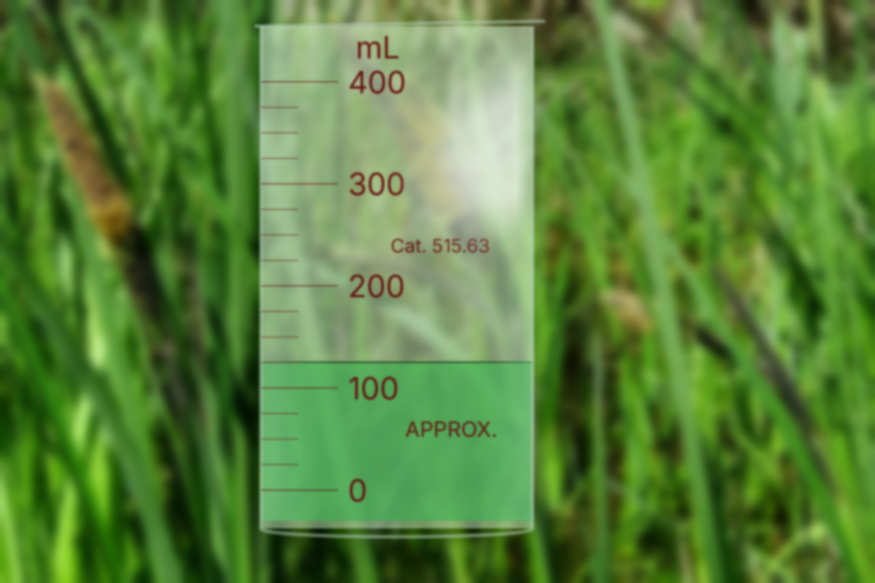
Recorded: 125; mL
